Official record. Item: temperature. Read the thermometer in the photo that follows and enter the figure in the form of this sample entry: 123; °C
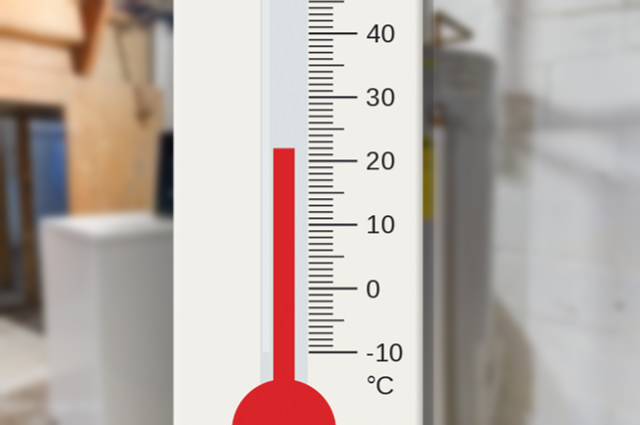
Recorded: 22; °C
